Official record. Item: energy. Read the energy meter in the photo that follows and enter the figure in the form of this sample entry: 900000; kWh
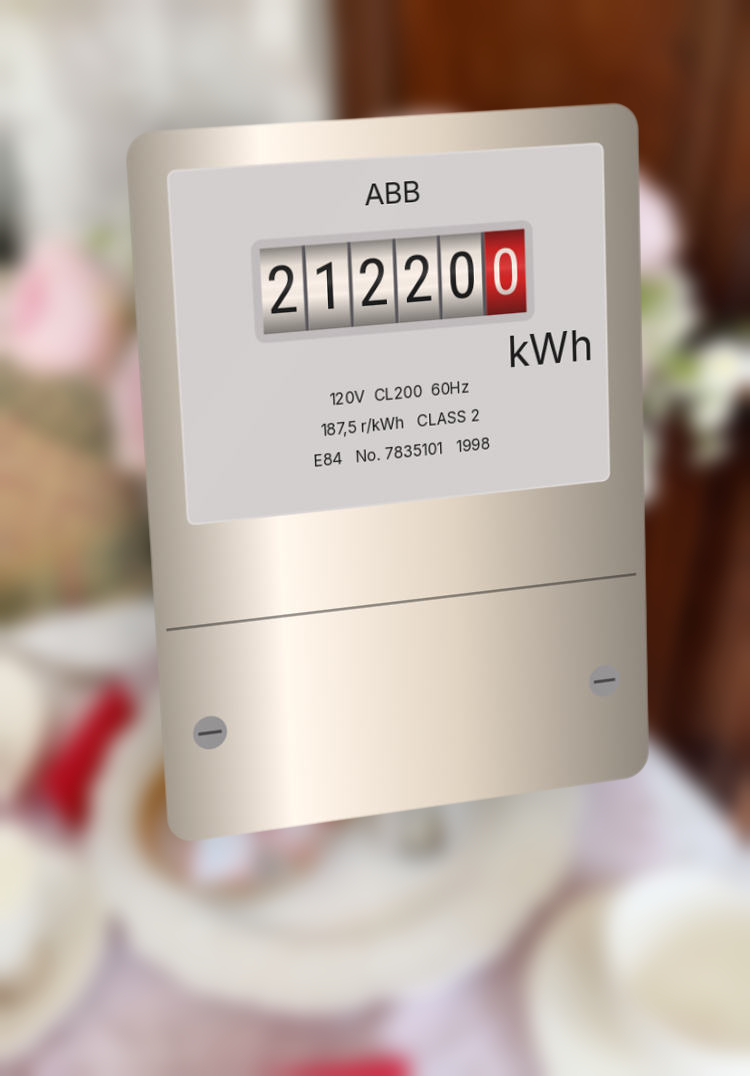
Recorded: 21220.0; kWh
